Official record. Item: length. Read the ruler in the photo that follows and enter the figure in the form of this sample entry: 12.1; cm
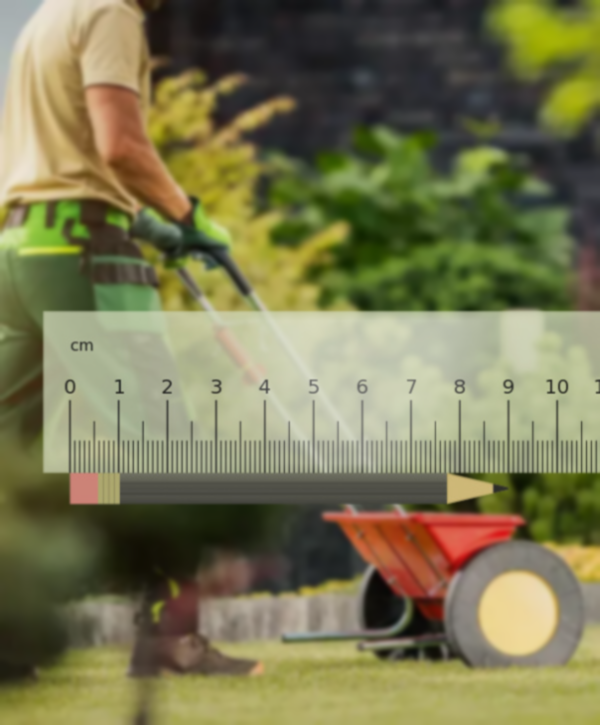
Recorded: 9; cm
